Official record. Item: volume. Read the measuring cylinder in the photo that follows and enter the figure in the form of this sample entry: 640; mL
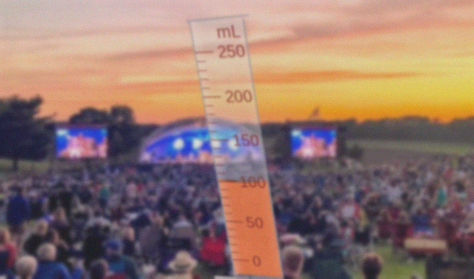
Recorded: 100; mL
